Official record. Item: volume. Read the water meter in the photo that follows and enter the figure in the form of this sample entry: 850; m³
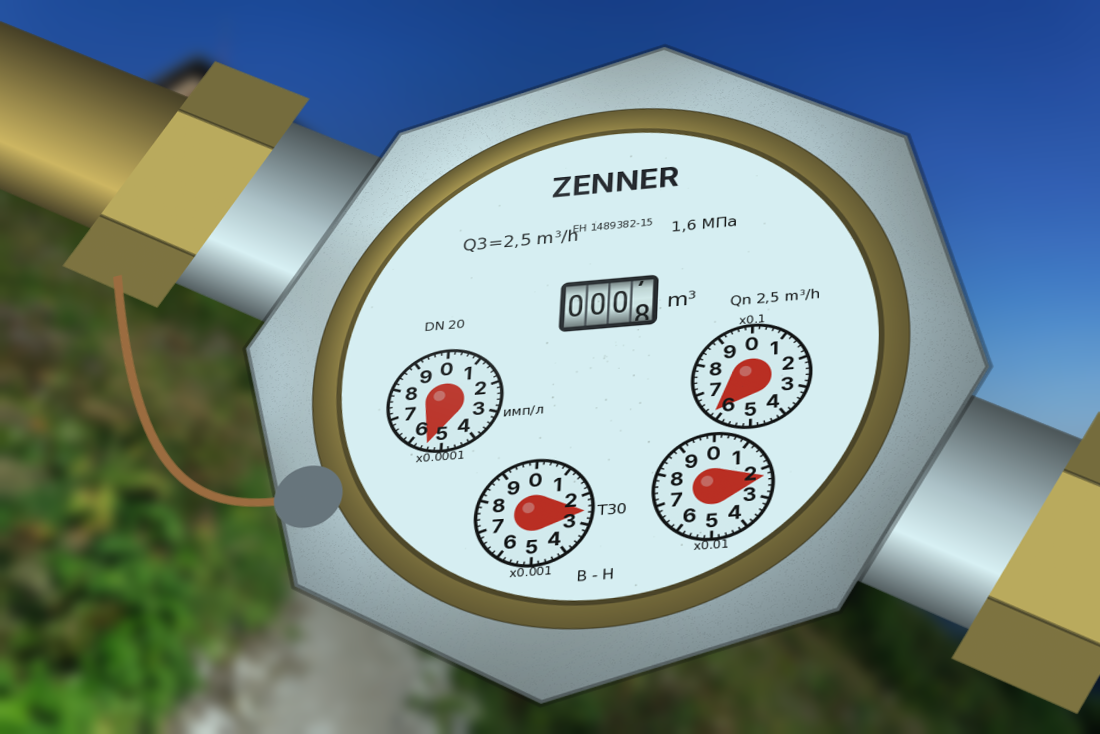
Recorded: 7.6225; m³
